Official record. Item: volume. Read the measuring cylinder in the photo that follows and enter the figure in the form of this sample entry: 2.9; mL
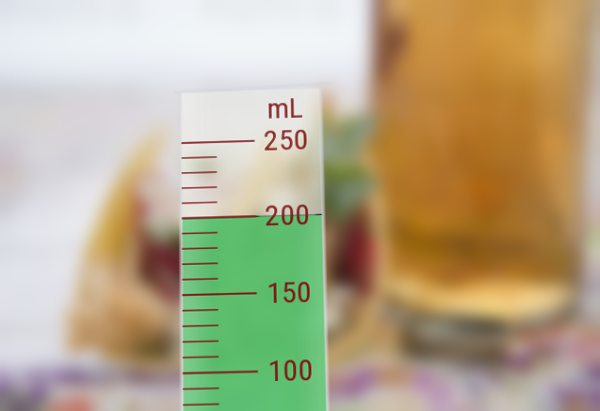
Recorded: 200; mL
